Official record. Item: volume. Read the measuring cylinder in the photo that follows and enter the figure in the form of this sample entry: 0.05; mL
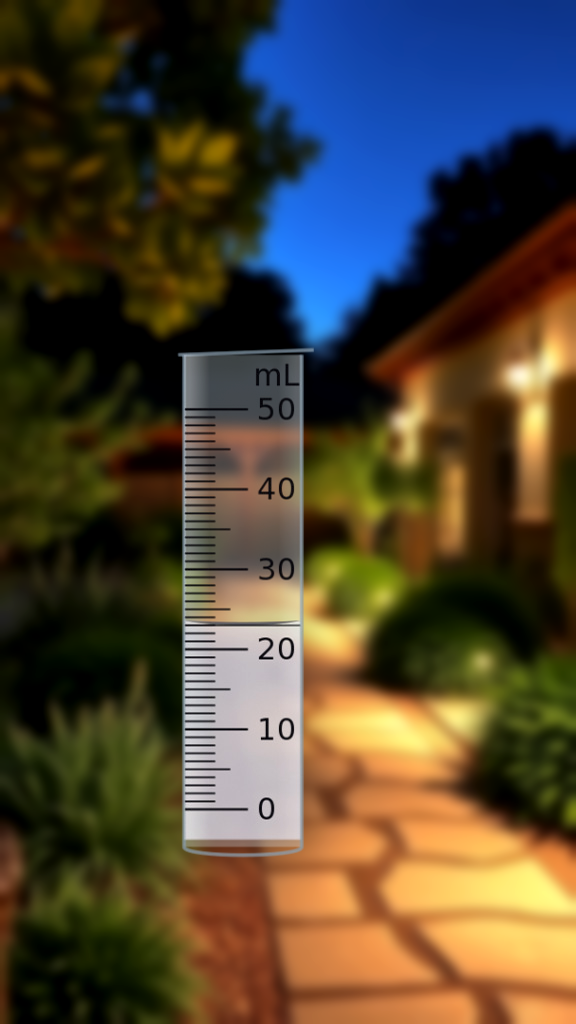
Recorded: 23; mL
